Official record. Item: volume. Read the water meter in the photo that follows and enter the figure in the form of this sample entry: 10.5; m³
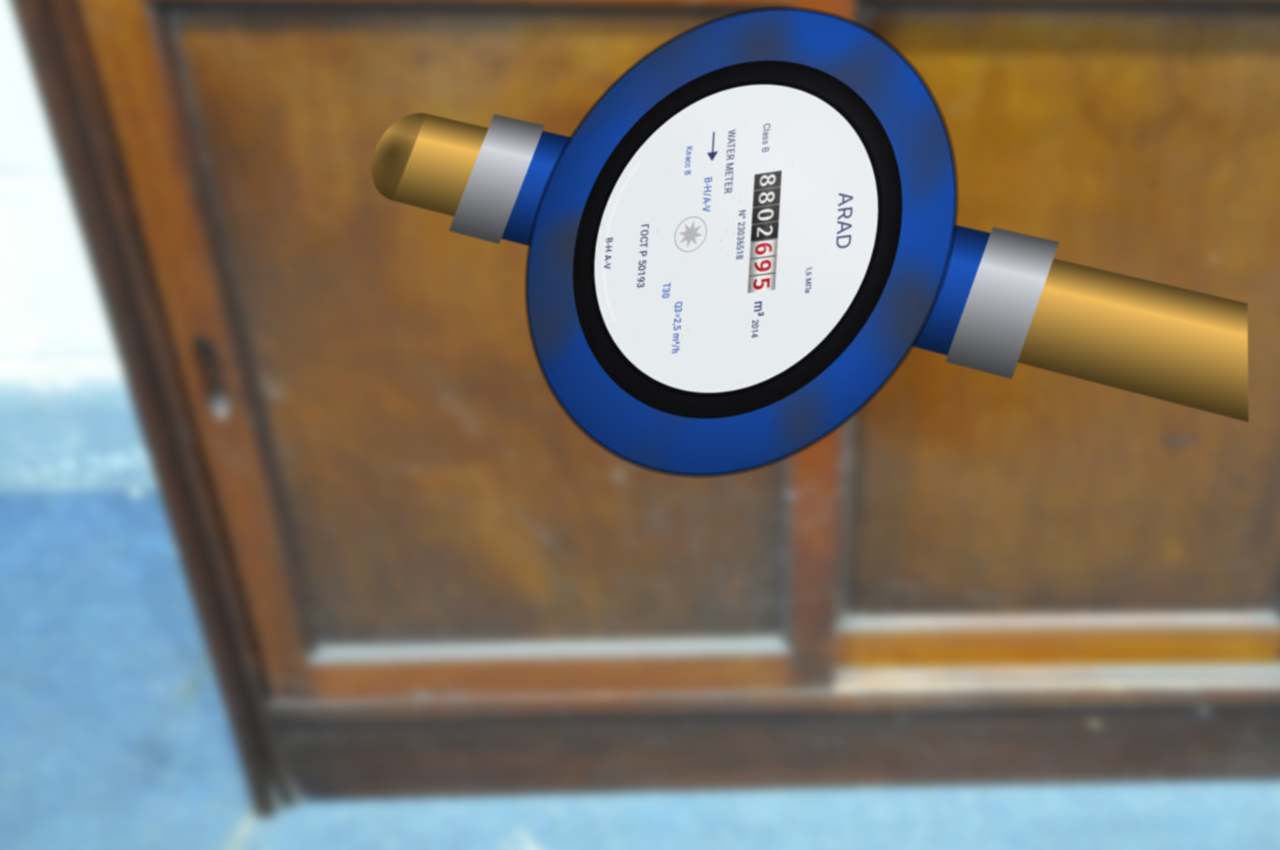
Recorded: 8802.695; m³
